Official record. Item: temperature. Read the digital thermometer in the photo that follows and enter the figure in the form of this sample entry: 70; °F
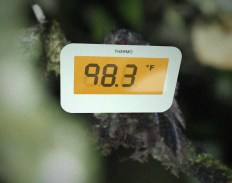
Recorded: 98.3; °F
